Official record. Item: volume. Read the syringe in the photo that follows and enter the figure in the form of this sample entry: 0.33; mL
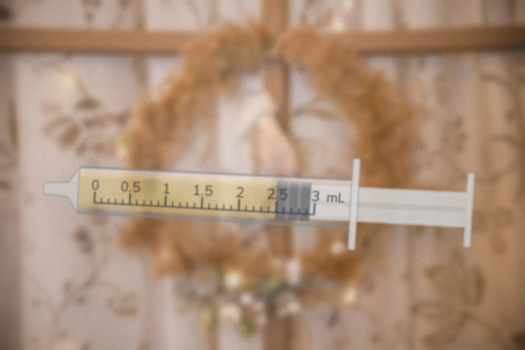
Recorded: 2.5; mL
